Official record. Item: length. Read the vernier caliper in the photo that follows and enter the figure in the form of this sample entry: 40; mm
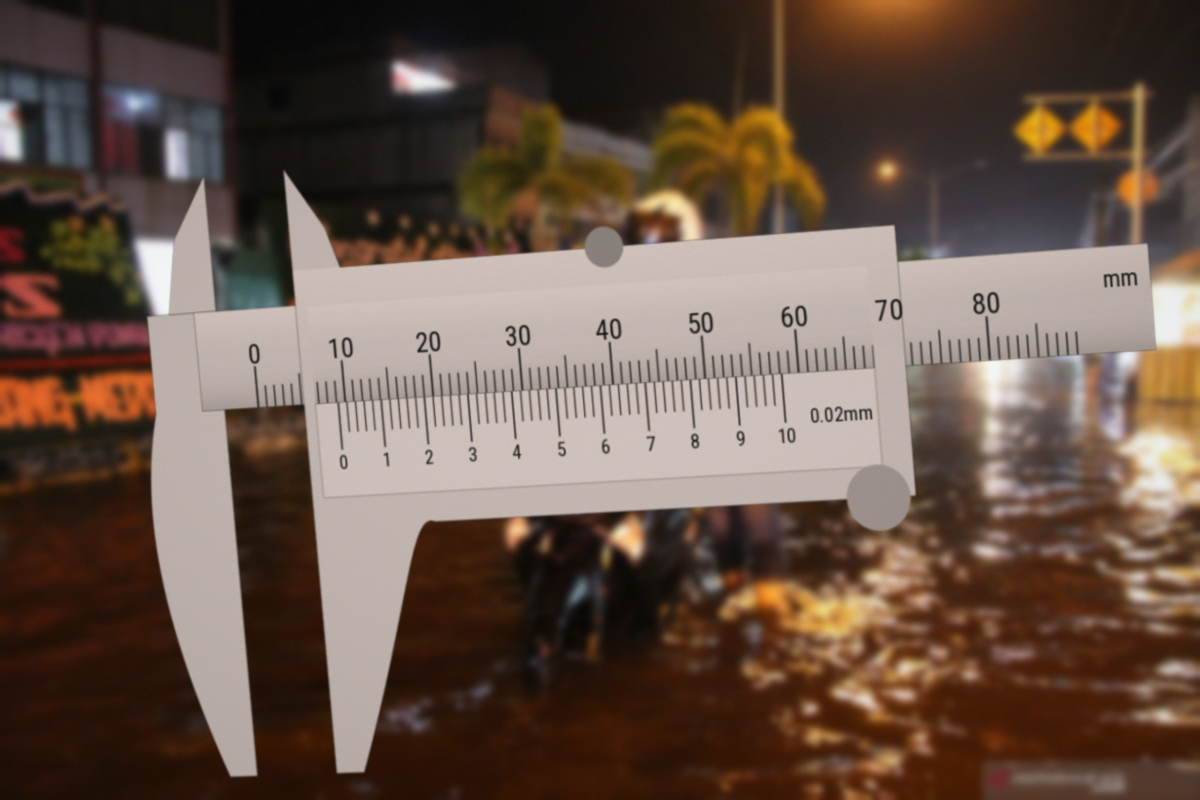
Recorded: 9.2; mm
